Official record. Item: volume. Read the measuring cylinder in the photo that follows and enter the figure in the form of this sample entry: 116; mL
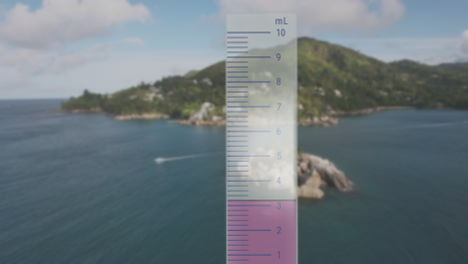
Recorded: 3.2; mL
